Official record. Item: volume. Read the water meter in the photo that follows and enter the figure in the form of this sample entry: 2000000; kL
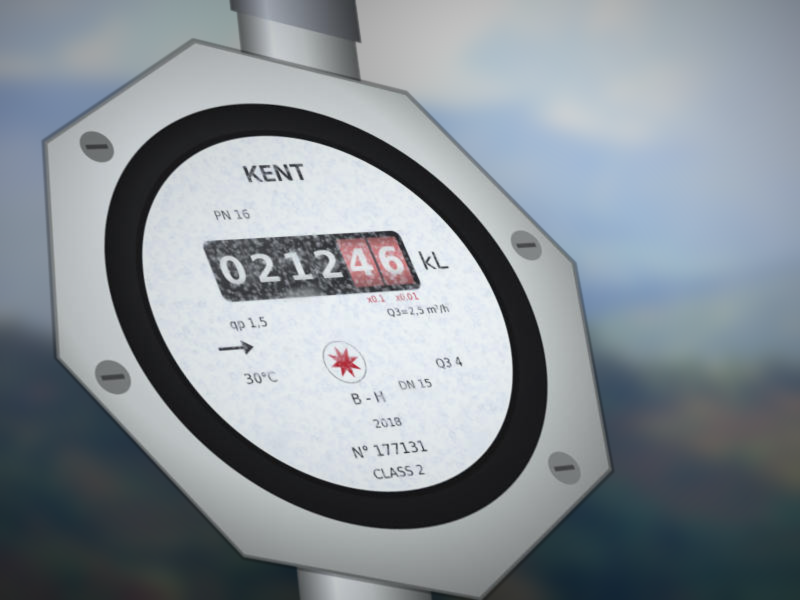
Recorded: 212.46; kL
